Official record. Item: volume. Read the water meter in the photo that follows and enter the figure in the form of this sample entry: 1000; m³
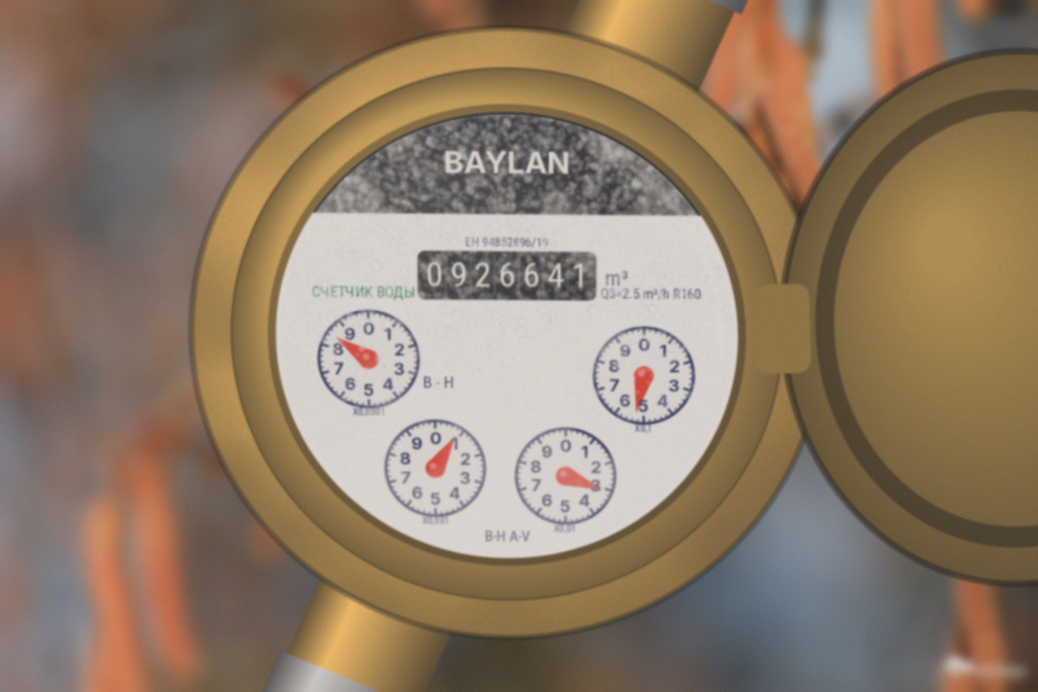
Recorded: 926641.5308; m³
